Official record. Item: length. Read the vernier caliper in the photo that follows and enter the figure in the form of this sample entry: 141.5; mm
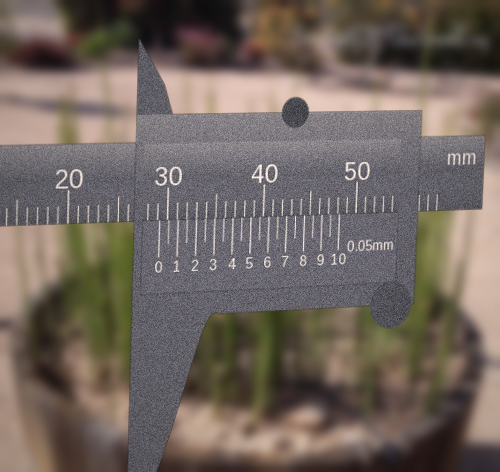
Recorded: 29.2; mm
